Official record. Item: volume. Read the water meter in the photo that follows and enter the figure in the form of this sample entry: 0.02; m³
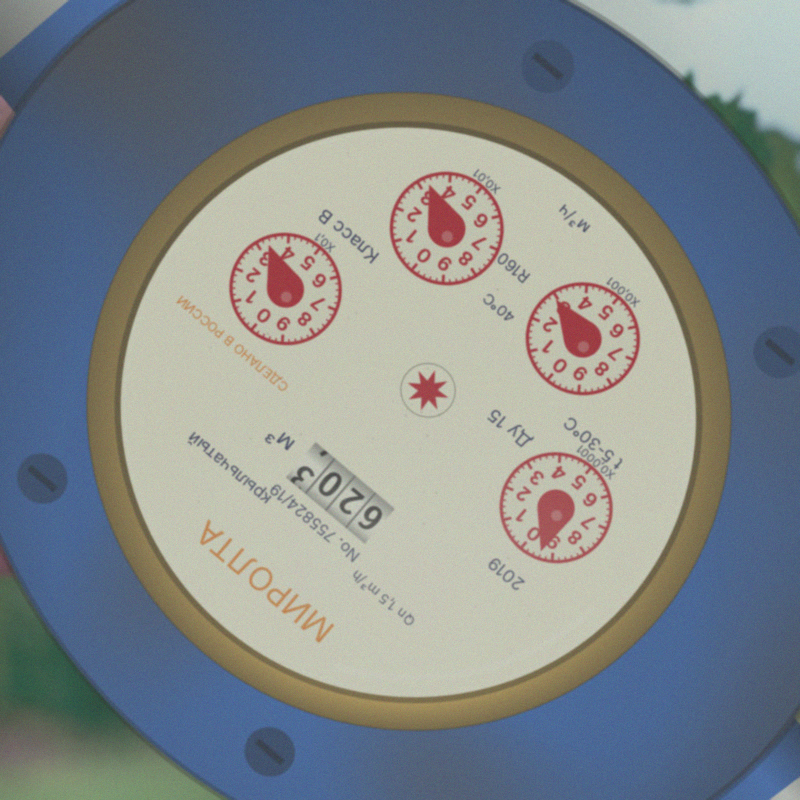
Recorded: 6203.3329; m³
